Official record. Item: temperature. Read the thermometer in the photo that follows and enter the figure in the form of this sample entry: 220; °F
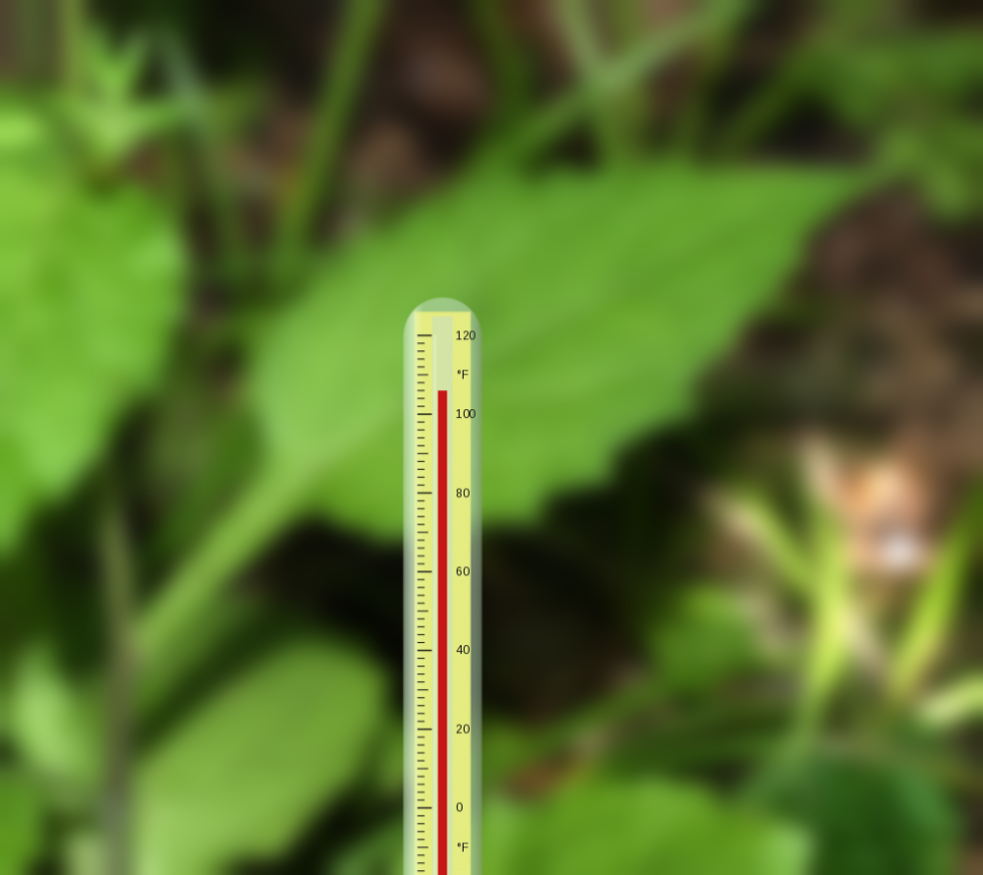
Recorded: 106; °F
